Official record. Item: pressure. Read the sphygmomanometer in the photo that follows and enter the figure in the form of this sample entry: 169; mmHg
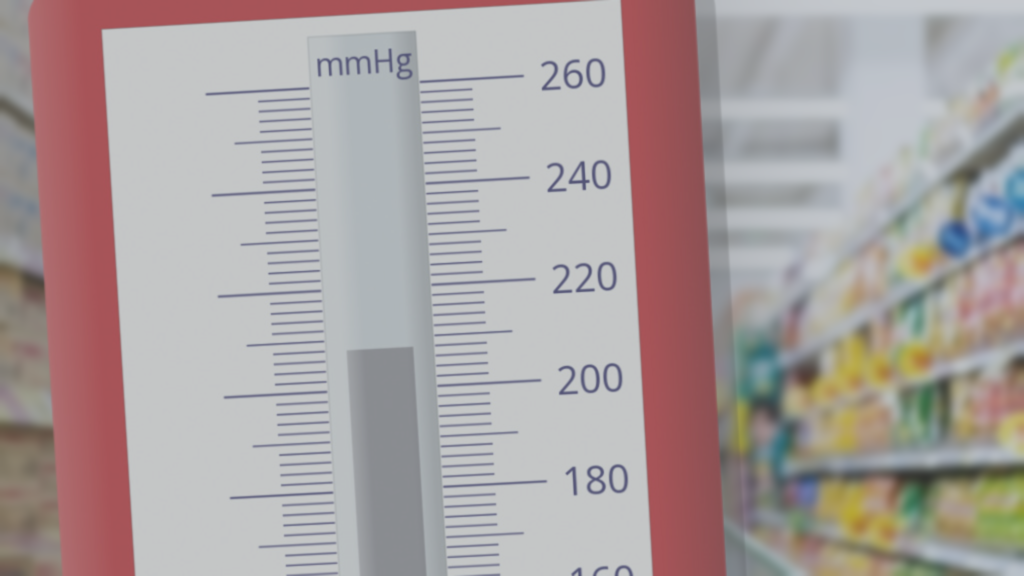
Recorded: 208; mmHg
